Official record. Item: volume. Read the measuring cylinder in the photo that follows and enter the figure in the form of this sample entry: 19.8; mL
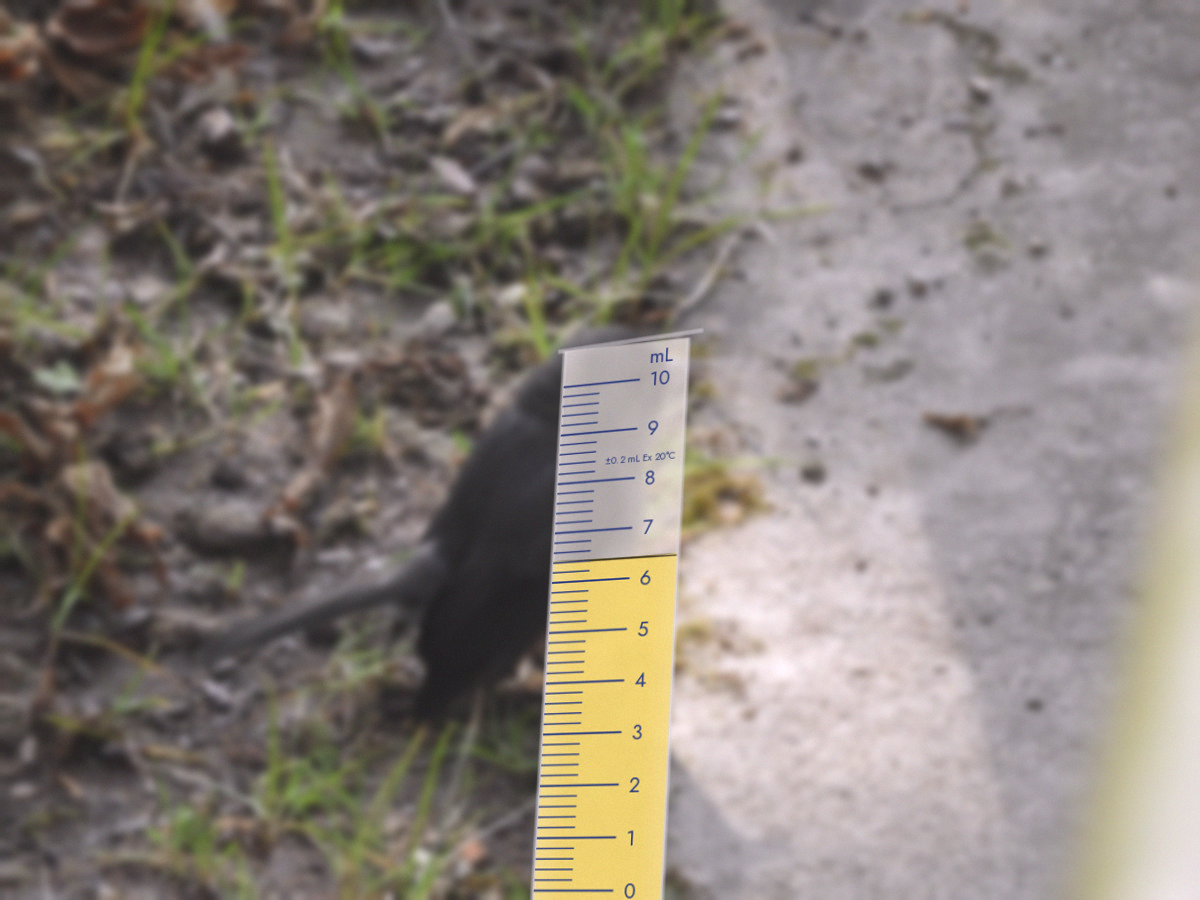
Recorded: 6.4; mL
